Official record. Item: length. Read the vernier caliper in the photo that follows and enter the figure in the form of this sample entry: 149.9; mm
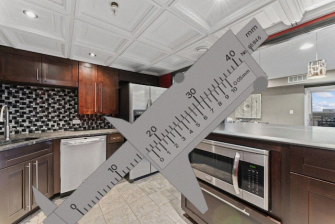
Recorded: 17.6; mm
